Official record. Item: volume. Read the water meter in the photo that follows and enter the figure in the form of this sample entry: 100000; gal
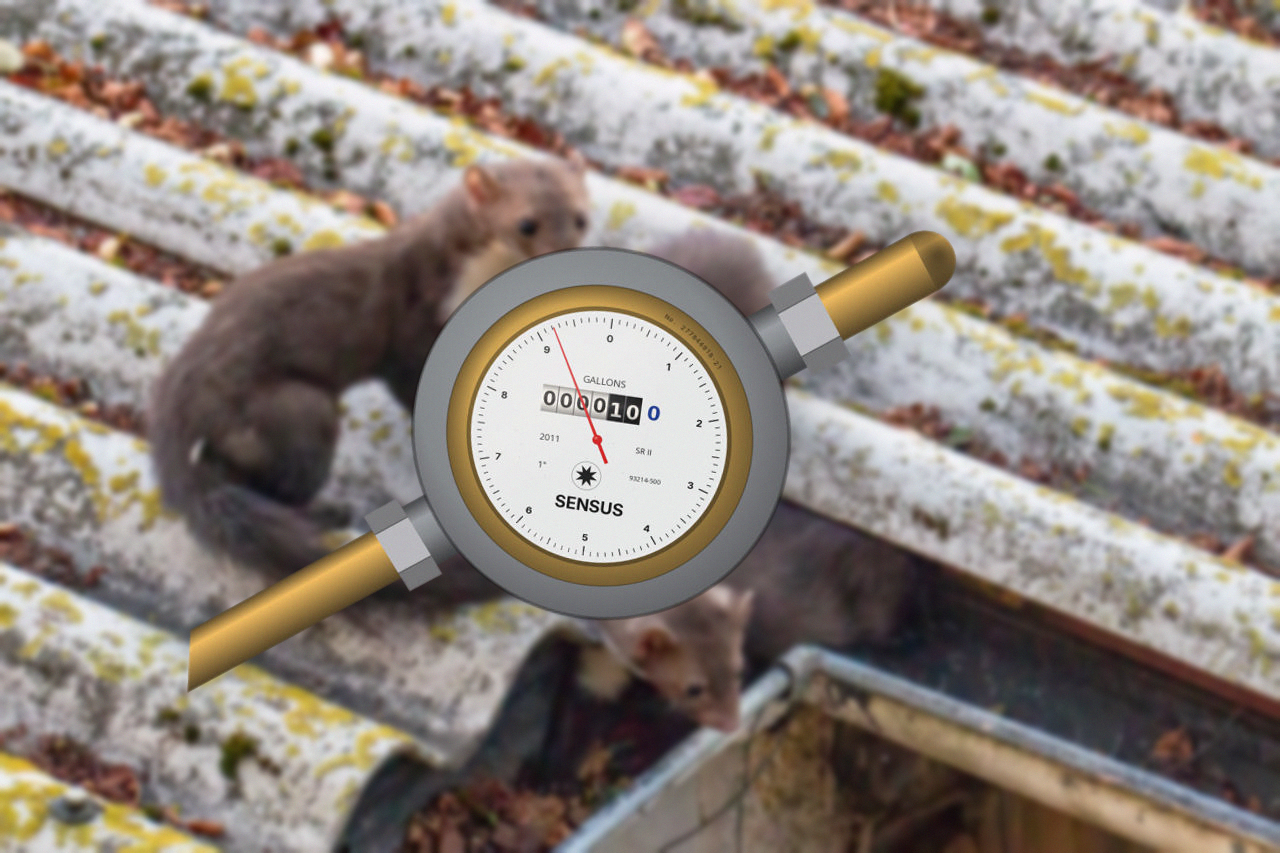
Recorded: 99.2; gal
